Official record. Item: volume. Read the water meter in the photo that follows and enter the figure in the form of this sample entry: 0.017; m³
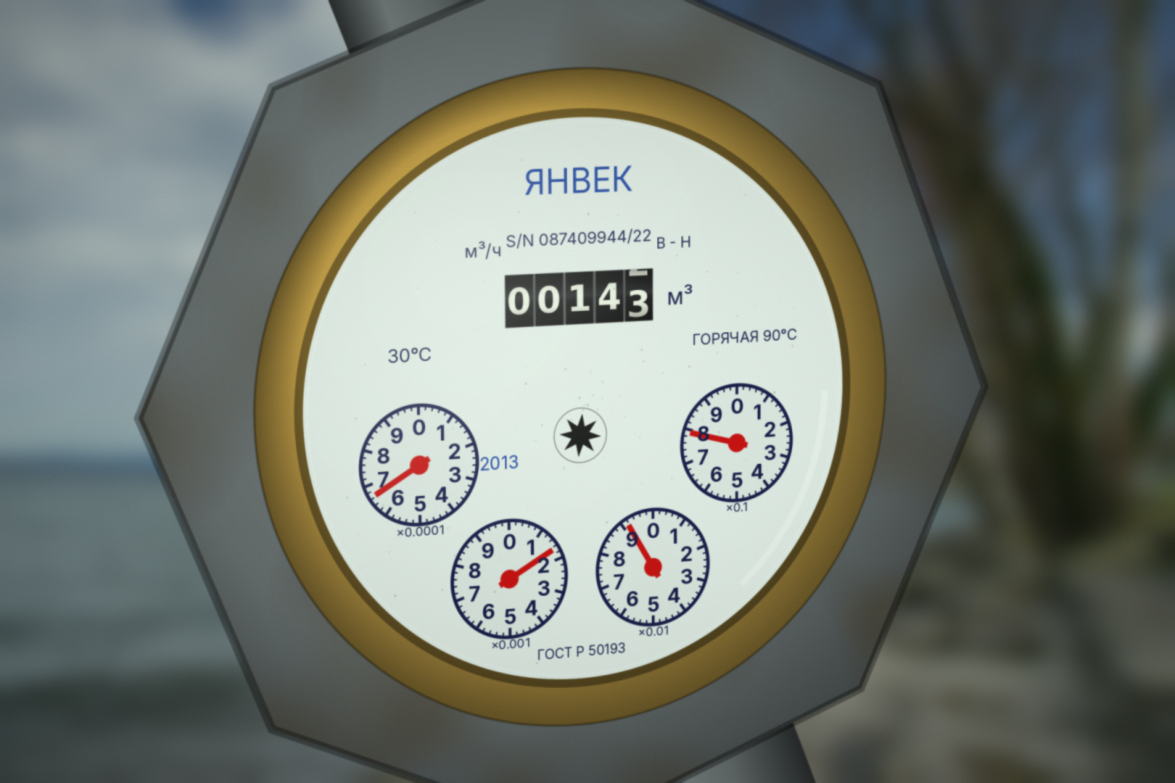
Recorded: 142.7916; m³
